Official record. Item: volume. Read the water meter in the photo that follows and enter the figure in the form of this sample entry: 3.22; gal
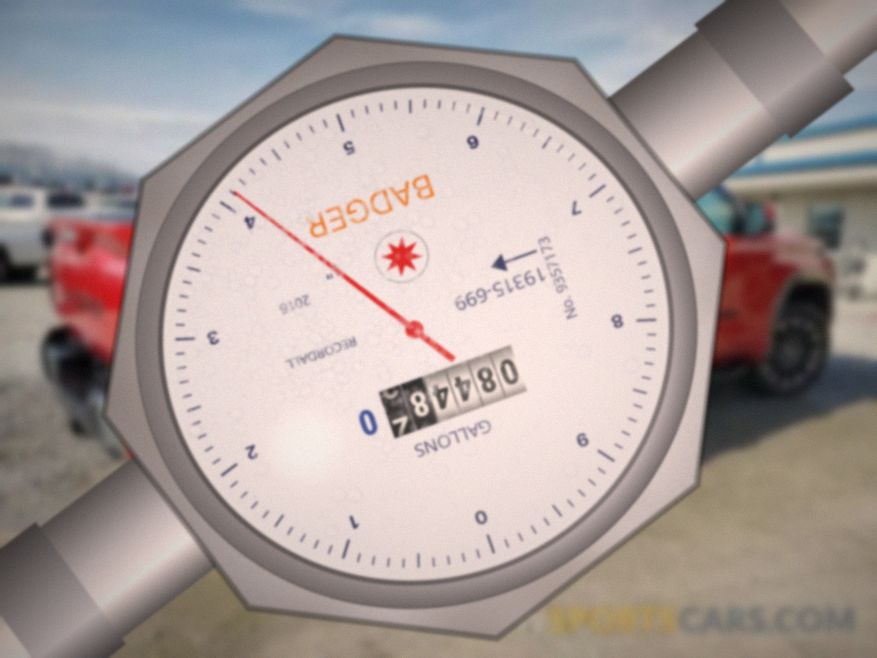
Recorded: 844824.1; gal
